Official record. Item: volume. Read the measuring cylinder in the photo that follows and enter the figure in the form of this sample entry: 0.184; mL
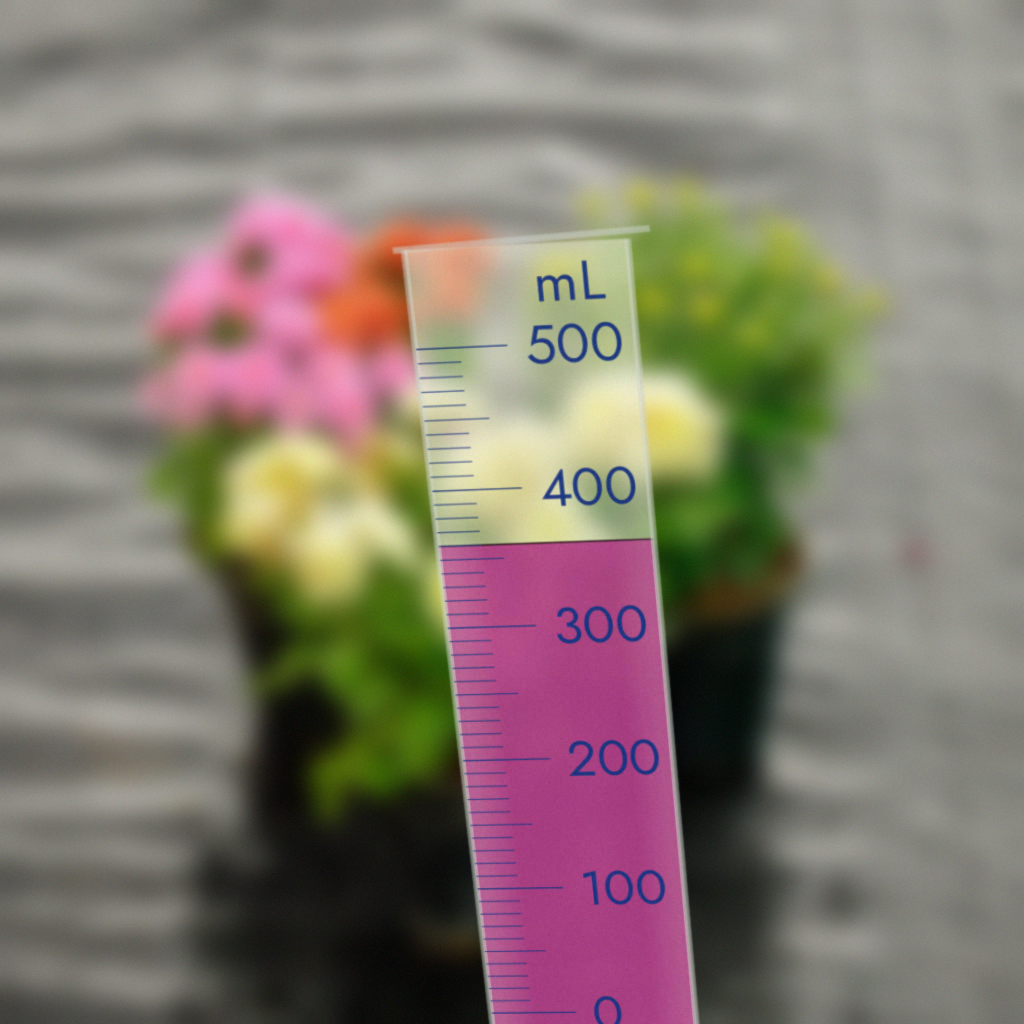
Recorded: 360; mL
